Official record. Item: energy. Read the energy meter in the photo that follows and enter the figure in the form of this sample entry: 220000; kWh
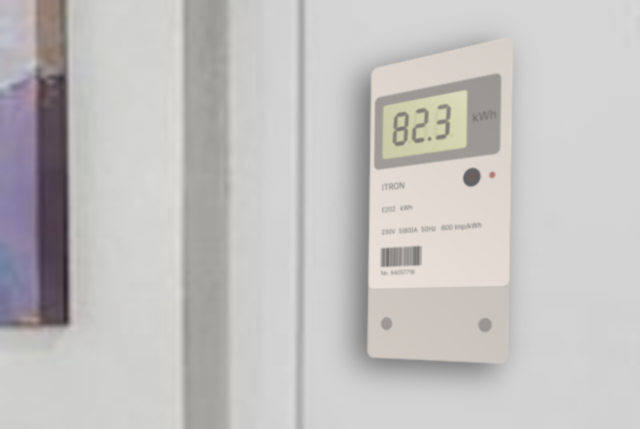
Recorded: 82.3; kWh
